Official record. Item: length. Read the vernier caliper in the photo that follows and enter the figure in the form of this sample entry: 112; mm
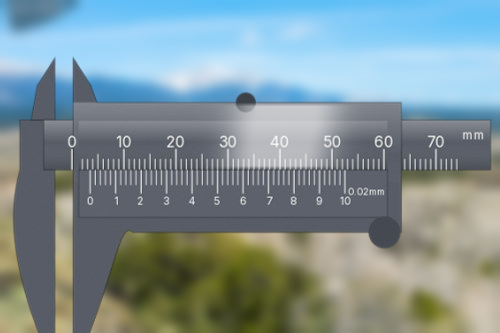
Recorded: 3.5; mm
